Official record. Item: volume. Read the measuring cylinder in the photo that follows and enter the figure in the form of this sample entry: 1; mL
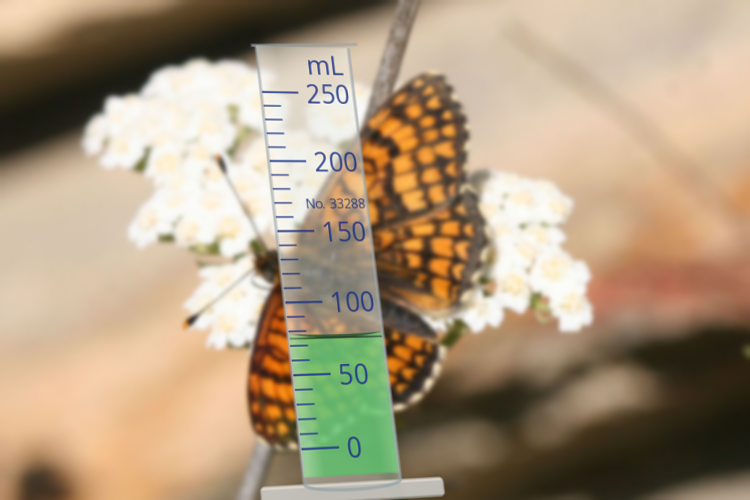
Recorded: 75; mL
